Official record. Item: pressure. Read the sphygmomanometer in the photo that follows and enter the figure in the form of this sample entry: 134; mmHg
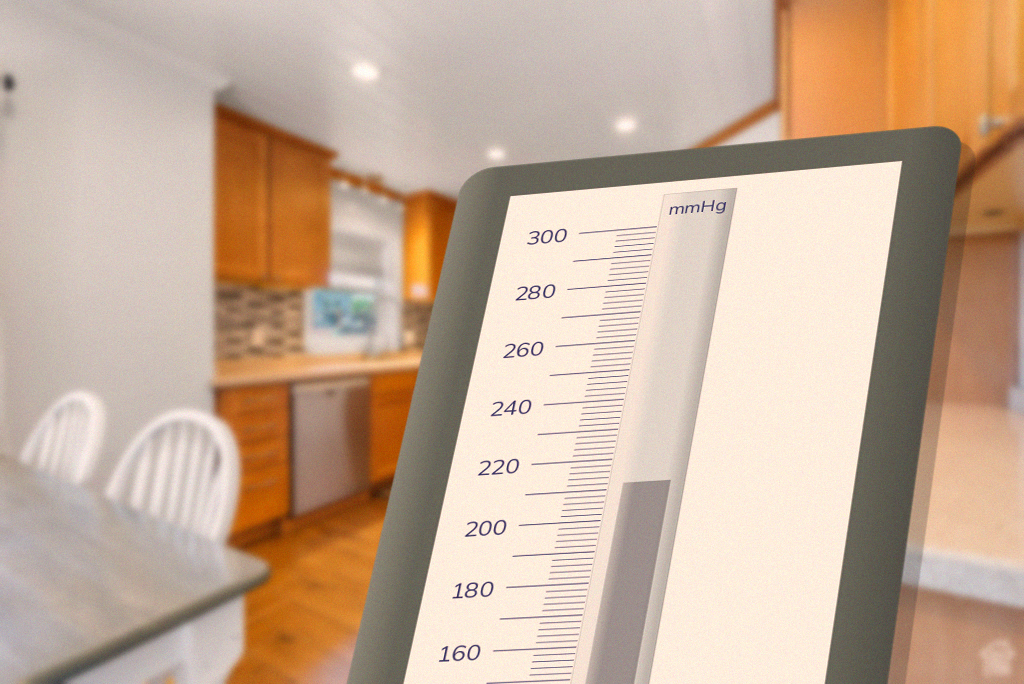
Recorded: 212; mmHg
